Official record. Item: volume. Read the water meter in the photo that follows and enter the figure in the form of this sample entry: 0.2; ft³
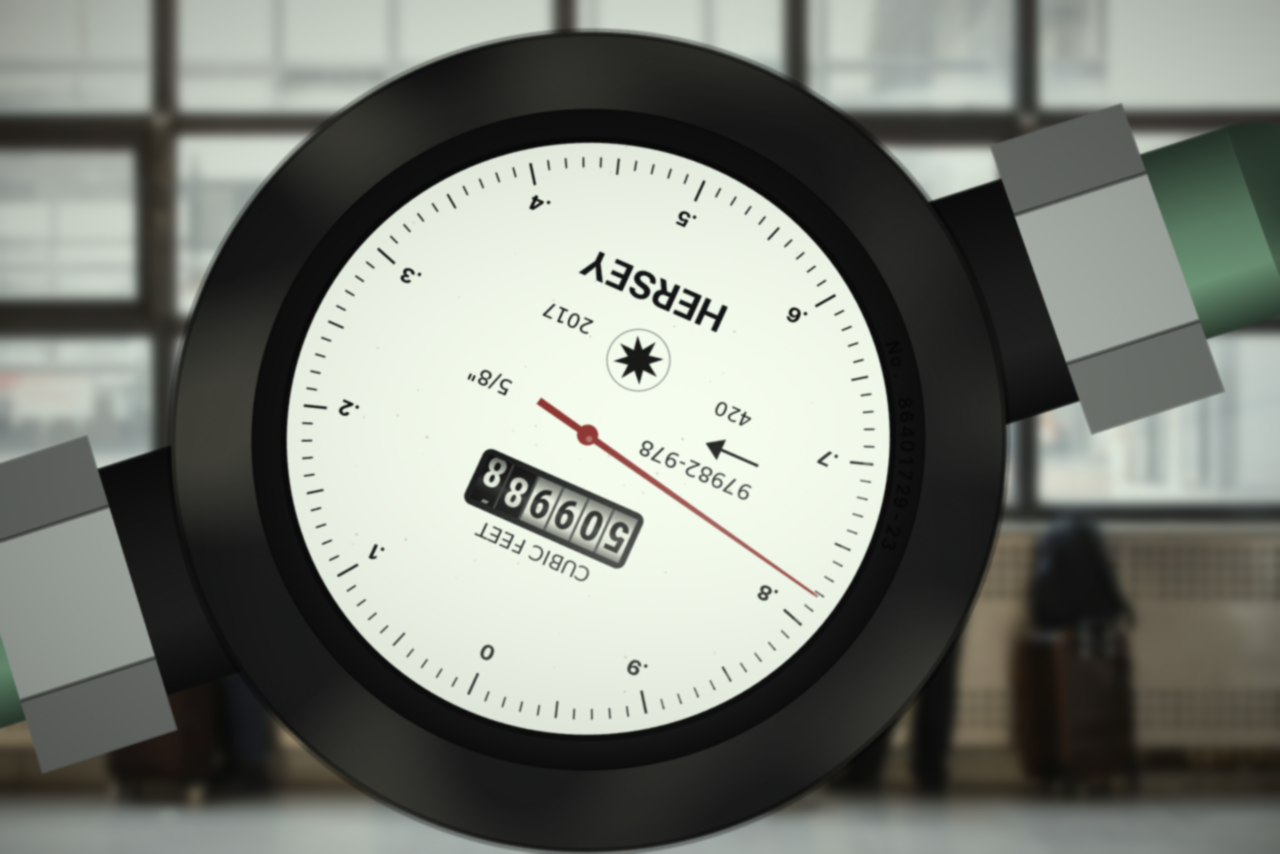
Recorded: 509987.78; ft³
